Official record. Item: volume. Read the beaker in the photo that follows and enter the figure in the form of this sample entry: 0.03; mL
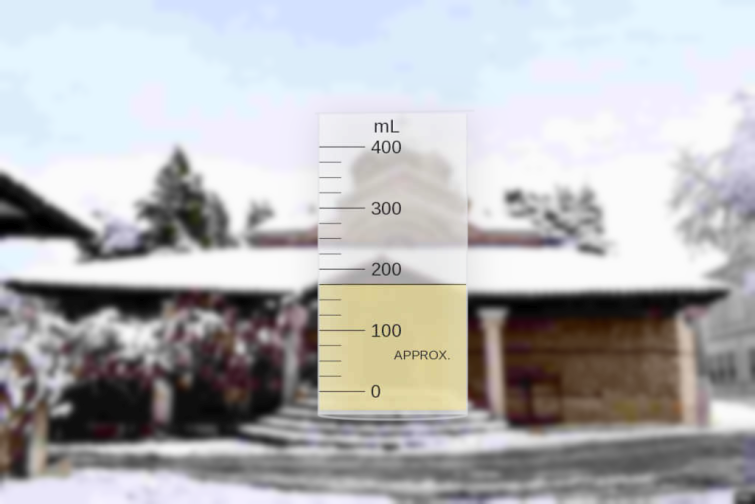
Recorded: 175; mL
